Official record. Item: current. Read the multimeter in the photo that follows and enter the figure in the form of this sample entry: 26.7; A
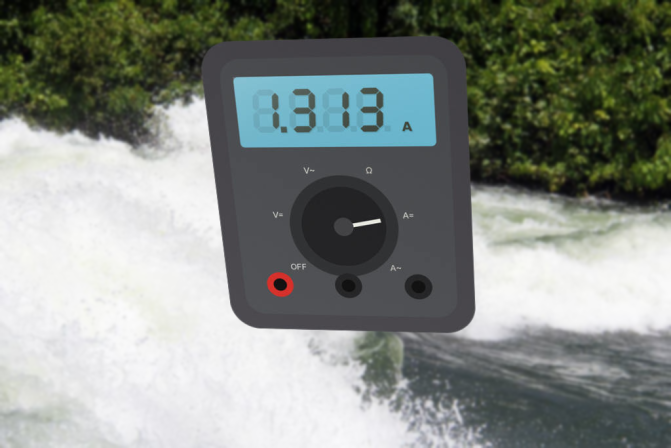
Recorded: 1.313; A
